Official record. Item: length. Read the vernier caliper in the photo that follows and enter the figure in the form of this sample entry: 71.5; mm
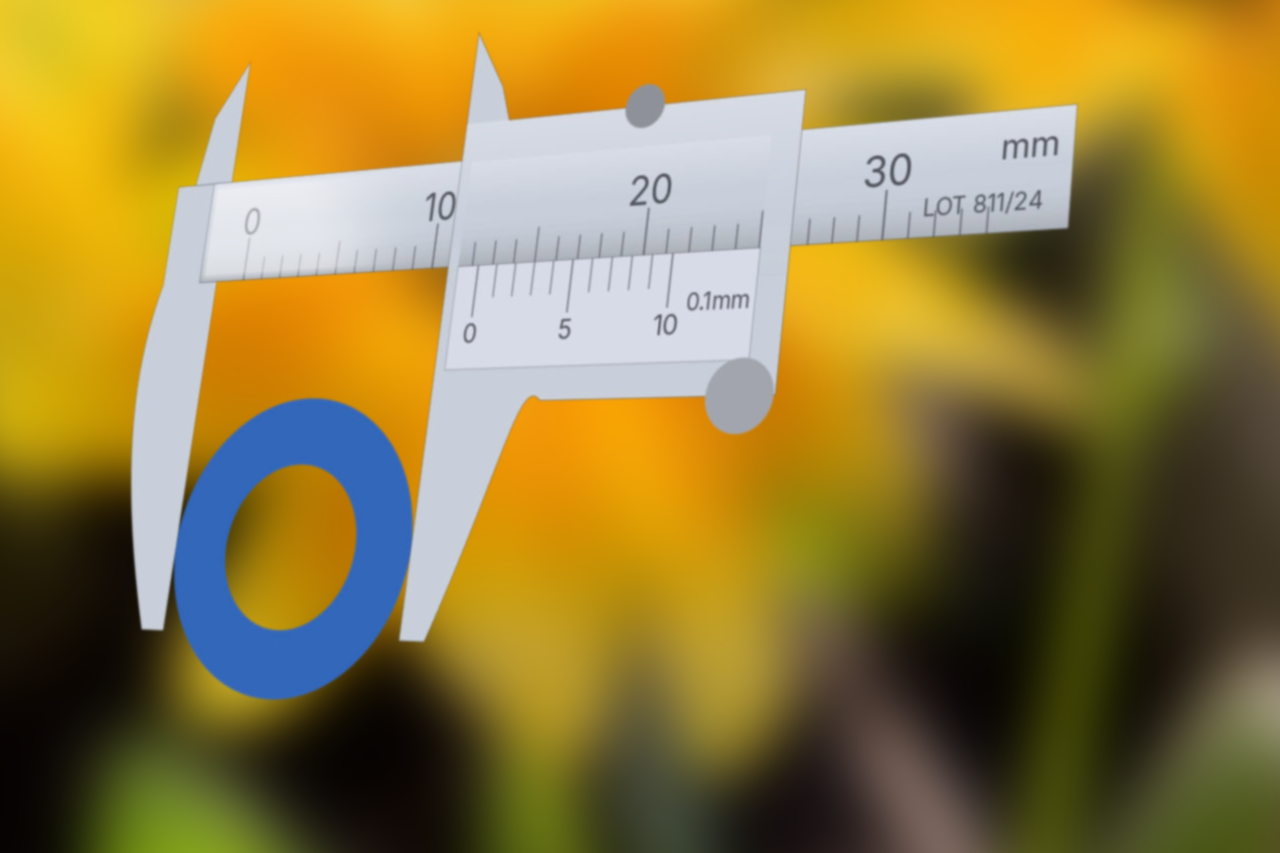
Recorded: 12.3; mm
